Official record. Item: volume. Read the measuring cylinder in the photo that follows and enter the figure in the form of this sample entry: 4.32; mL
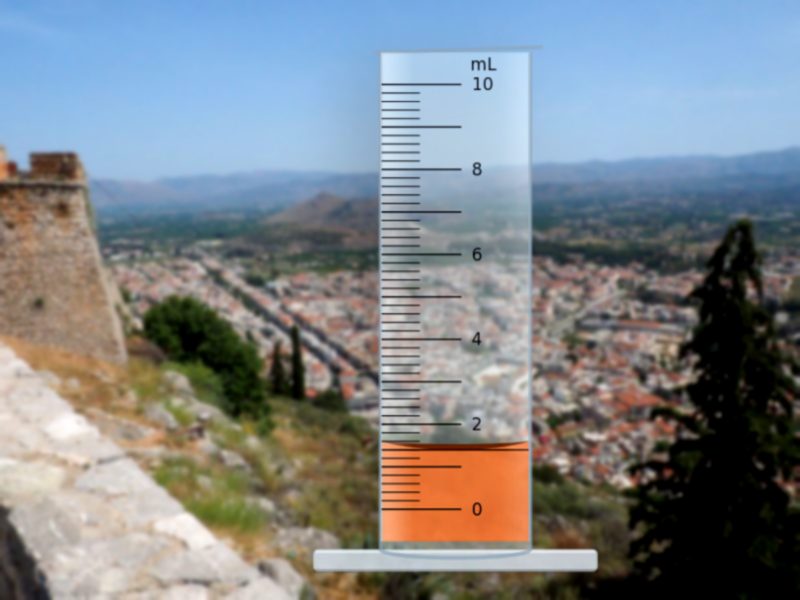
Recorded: 1.4; mL
